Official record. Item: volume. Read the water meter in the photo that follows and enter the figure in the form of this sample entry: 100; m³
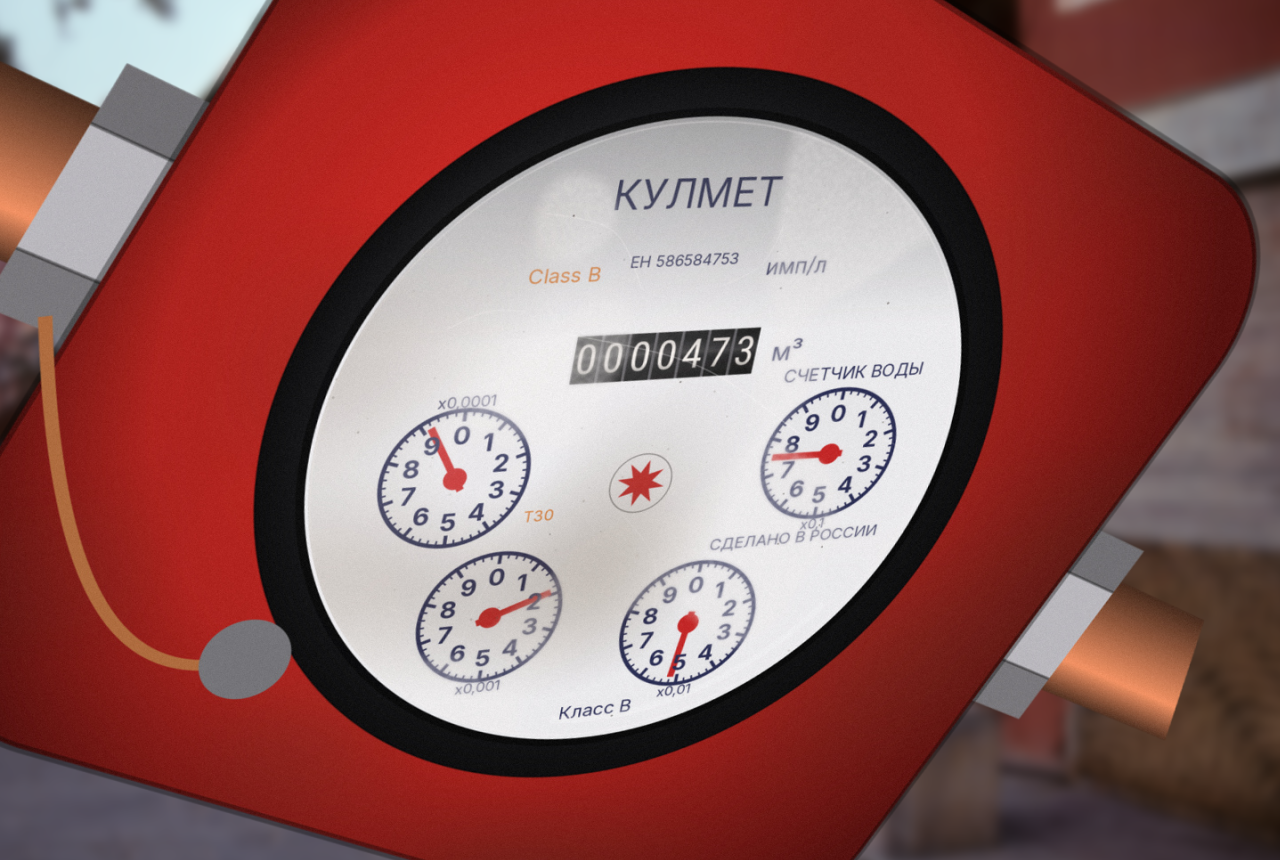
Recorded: 473.7519; m³
